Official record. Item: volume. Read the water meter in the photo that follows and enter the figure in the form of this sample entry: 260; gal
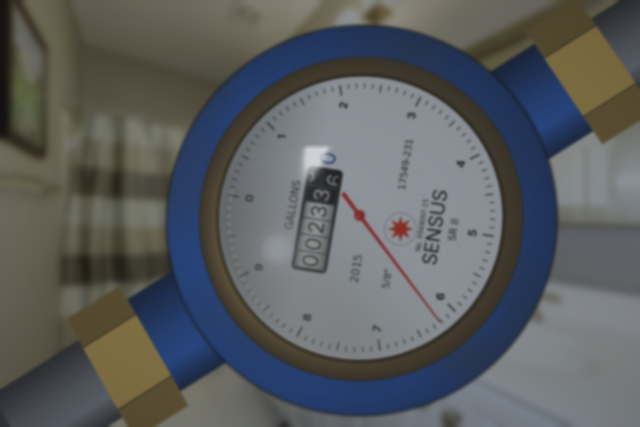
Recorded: 23356.2; gal
